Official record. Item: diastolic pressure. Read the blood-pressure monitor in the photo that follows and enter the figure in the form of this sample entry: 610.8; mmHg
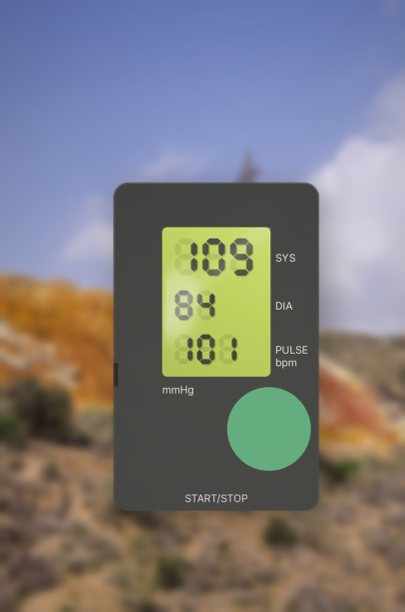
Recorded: 84; mmHg
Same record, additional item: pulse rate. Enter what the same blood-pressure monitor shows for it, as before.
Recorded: 101; bpm
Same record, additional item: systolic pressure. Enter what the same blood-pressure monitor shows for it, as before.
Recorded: 109; mmHg
